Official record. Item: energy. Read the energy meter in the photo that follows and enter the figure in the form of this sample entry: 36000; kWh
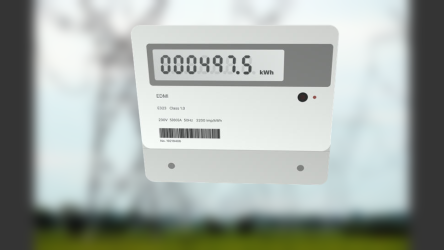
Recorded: 497.5; kWh
